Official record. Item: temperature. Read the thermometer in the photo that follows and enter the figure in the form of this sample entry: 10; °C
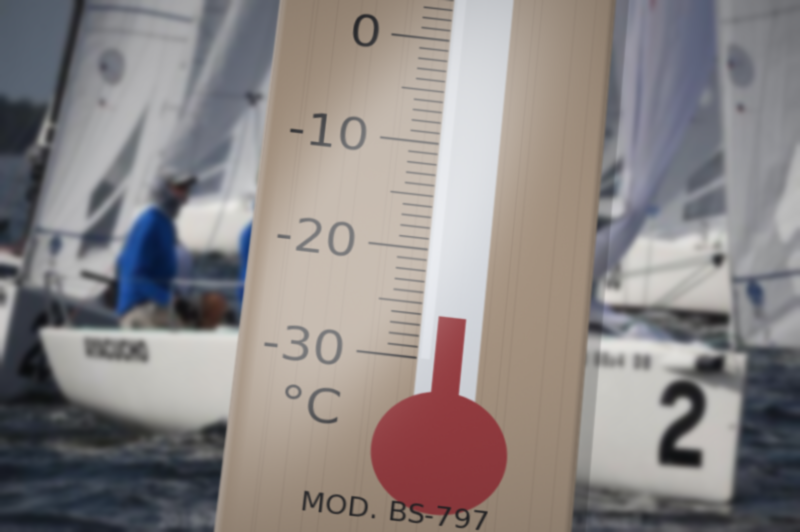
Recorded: -26; °C
